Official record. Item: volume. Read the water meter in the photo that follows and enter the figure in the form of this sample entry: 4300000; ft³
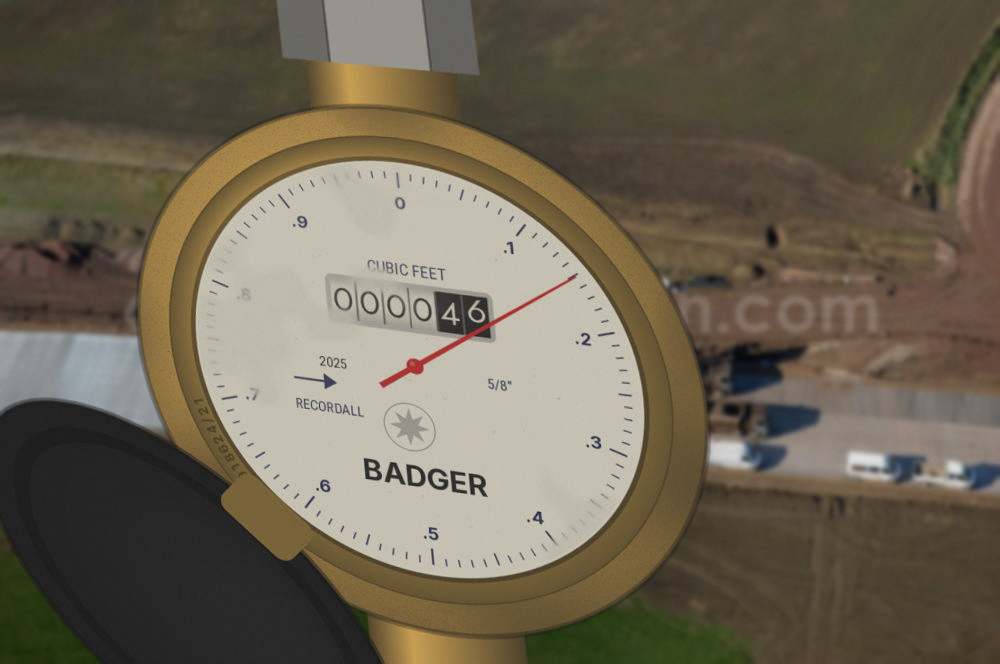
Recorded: 46.15; ft³
